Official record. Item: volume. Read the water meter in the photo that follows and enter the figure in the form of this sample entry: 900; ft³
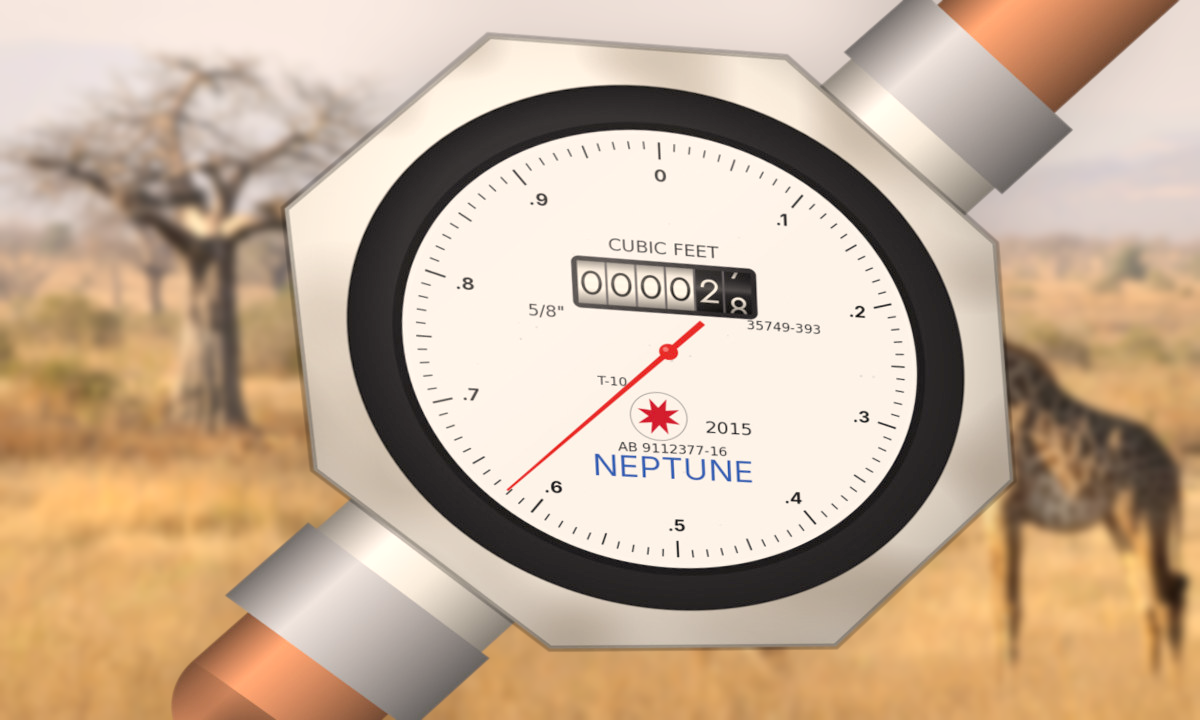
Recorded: 27.62; ft³
